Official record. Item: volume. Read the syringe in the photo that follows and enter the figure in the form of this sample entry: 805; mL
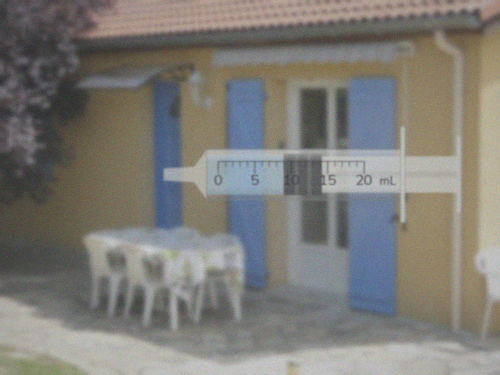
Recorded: 9; mL
